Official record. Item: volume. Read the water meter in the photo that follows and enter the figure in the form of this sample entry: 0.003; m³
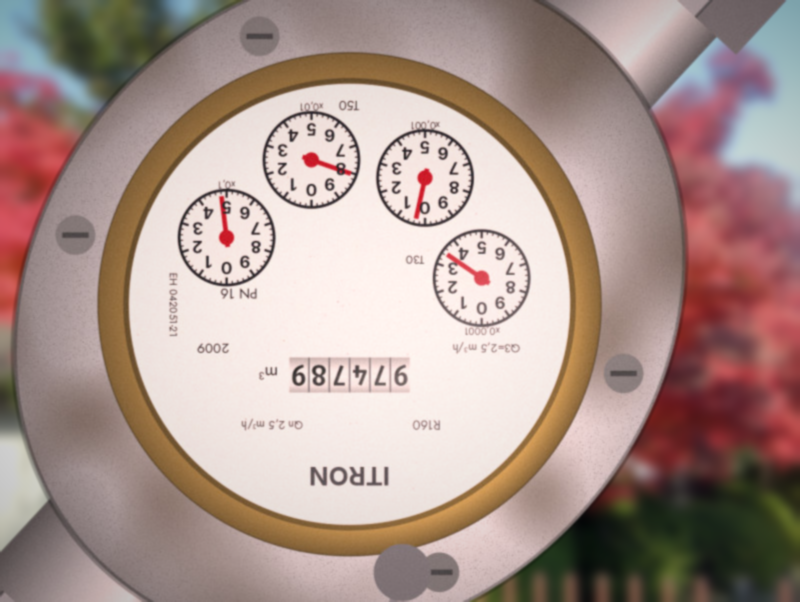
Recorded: 974789.4803; m³
